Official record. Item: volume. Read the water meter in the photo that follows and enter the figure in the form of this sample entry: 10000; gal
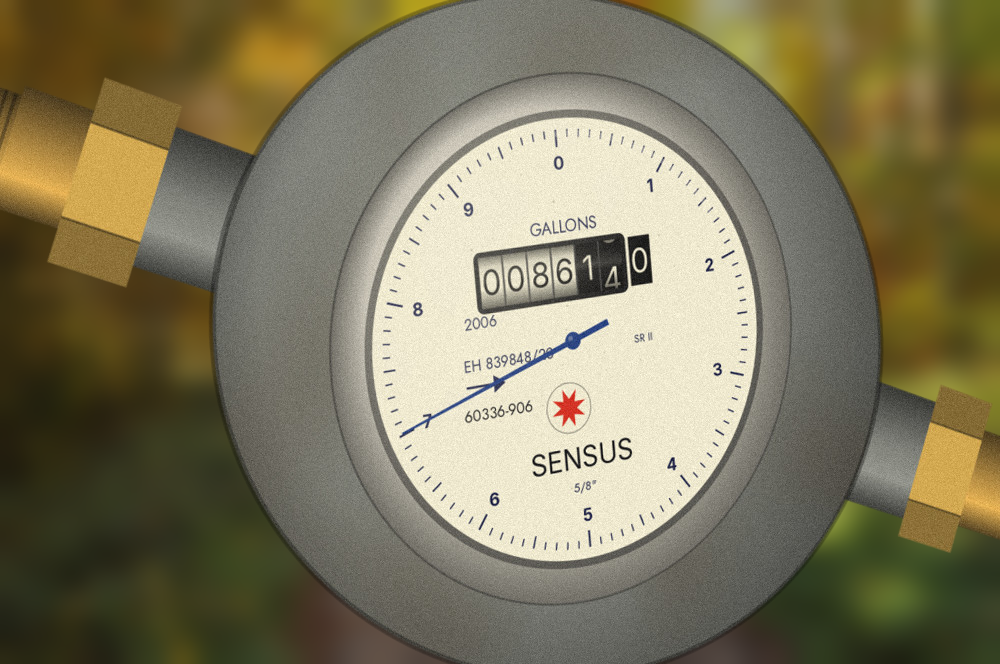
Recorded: 86137.0; gal
